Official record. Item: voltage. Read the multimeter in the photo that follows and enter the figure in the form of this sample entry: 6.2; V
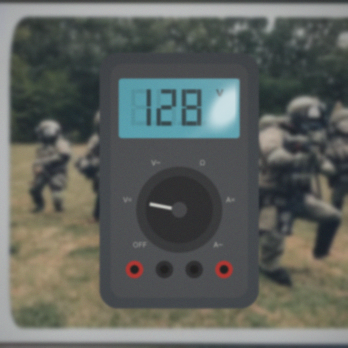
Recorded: 128; V
